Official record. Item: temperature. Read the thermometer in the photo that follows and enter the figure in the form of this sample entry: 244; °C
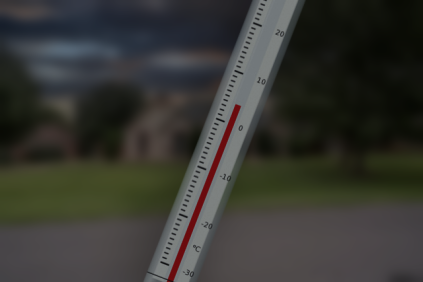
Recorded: 4; °C
